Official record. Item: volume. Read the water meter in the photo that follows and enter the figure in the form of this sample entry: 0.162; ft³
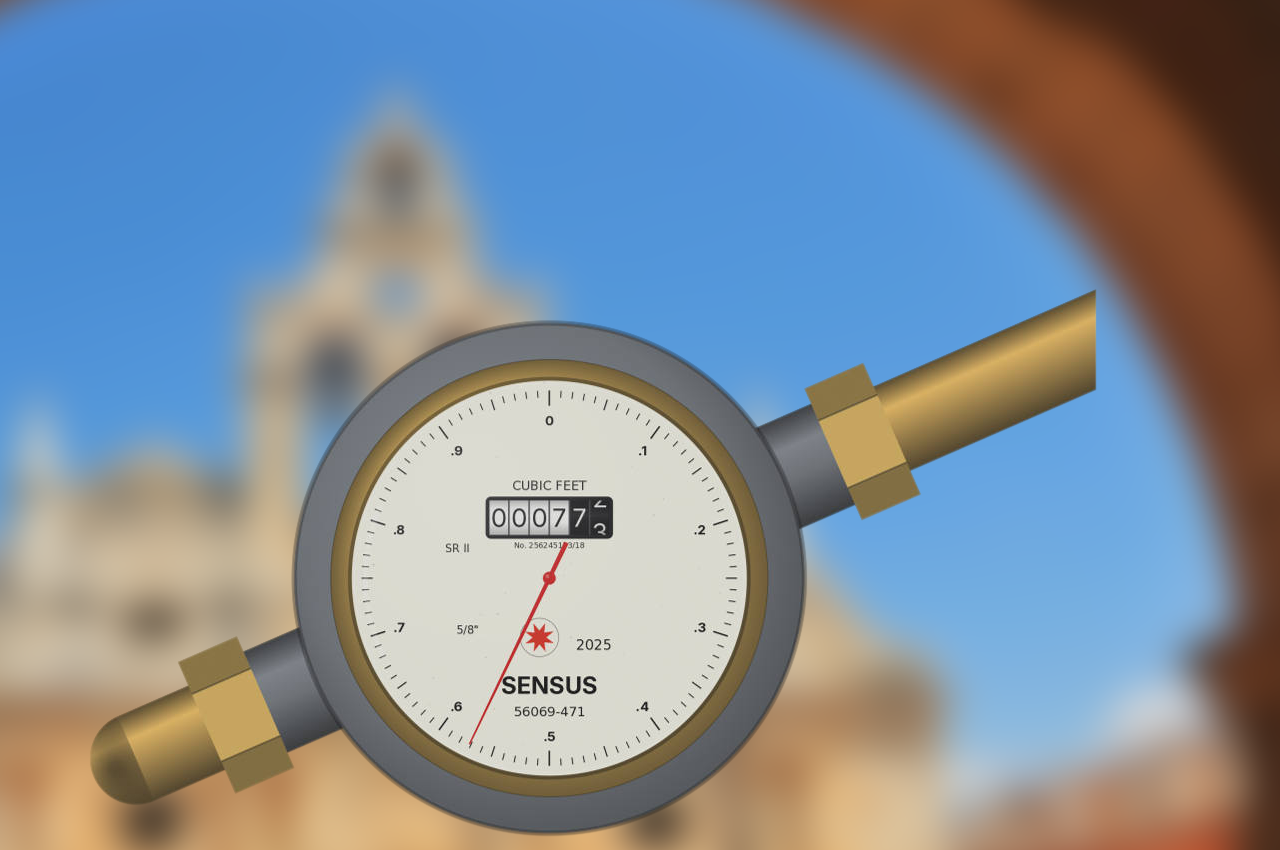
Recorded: 772.57; ft³
